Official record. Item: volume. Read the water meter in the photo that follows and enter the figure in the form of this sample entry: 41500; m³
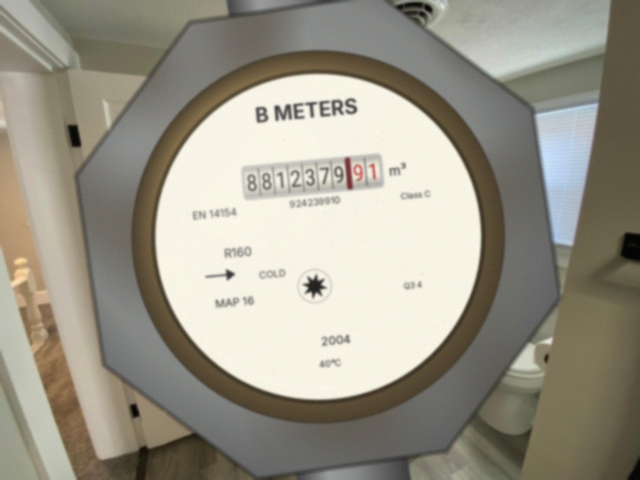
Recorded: 8812379.91; m³
